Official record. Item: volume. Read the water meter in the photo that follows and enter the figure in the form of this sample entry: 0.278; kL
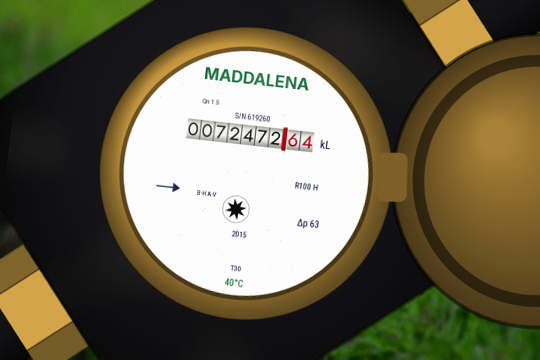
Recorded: 72472.64; kL
